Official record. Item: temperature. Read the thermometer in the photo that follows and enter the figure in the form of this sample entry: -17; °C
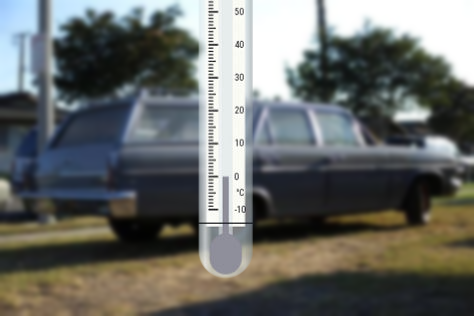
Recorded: 0; °C
